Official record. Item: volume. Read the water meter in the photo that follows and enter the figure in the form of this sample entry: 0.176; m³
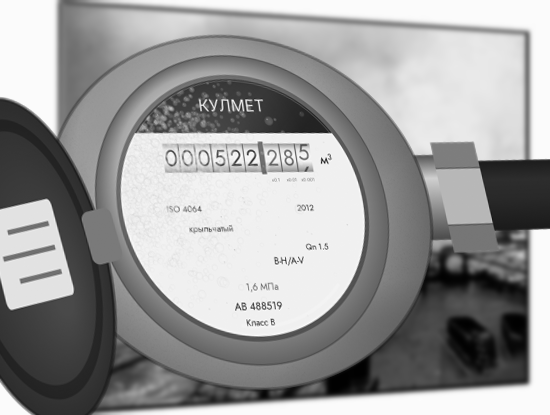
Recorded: 522.285; m³
